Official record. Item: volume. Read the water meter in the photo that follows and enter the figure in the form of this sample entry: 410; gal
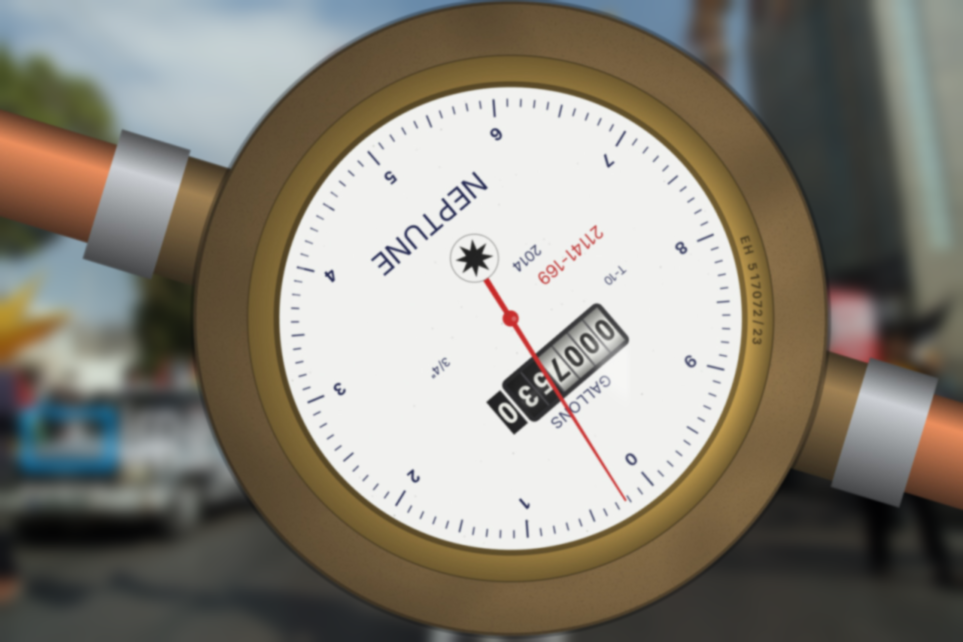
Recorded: 7530.2; gal
